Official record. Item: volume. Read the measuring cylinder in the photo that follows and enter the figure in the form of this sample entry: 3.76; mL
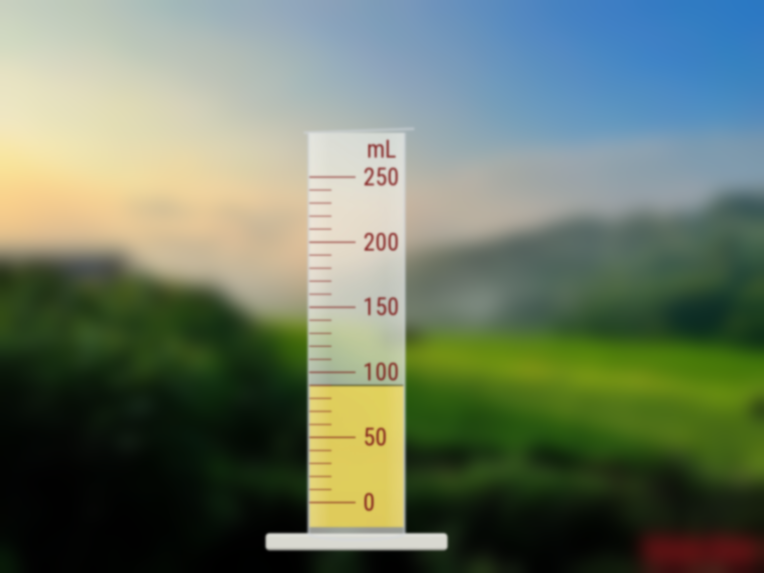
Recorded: 90; mL
